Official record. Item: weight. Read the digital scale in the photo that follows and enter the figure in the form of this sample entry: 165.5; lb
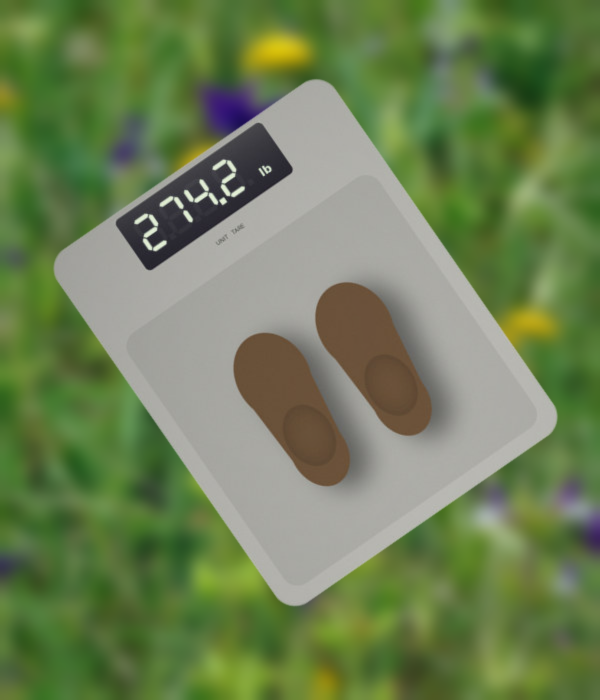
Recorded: 274.2; lb
